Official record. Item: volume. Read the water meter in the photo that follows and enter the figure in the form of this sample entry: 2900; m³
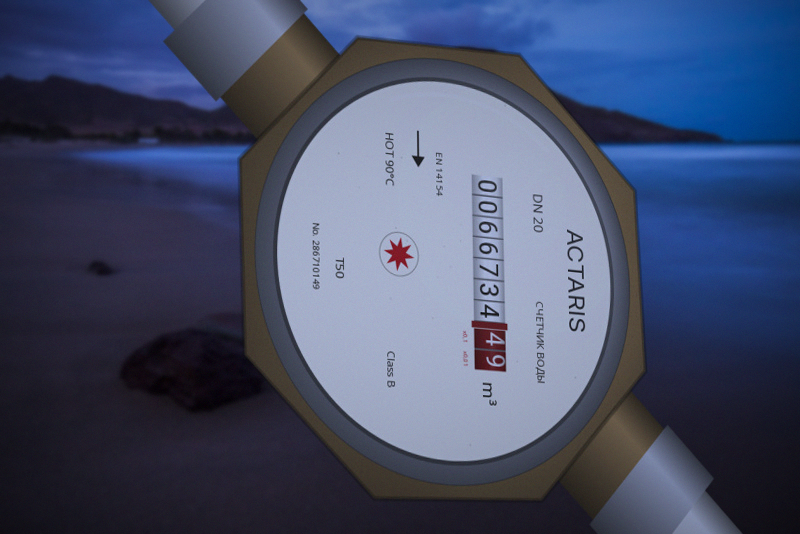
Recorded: 66734.49; m³
